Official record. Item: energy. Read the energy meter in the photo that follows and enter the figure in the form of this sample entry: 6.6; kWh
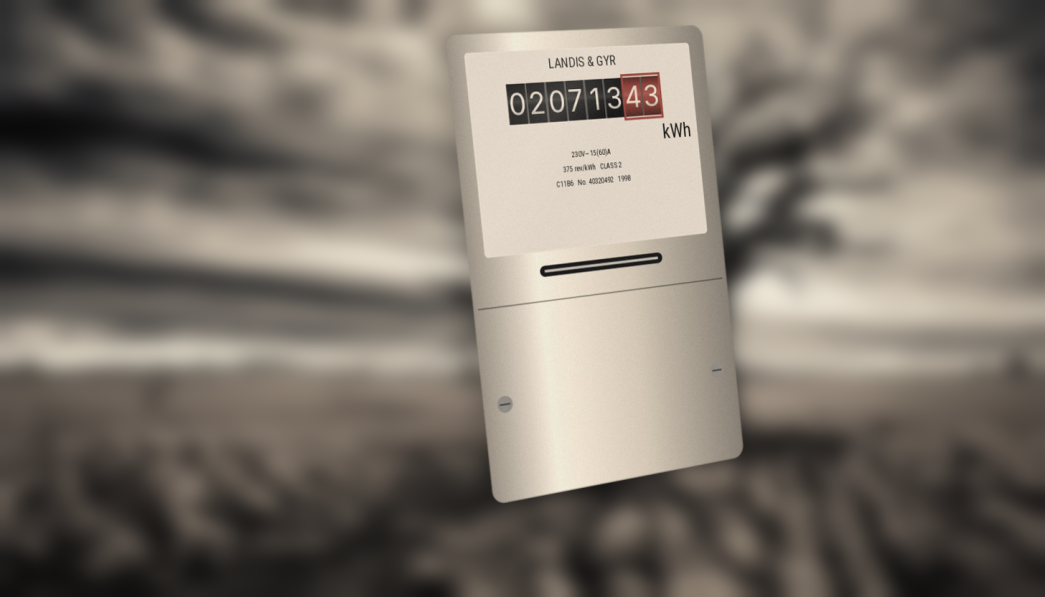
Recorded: 20713.43; kWh
